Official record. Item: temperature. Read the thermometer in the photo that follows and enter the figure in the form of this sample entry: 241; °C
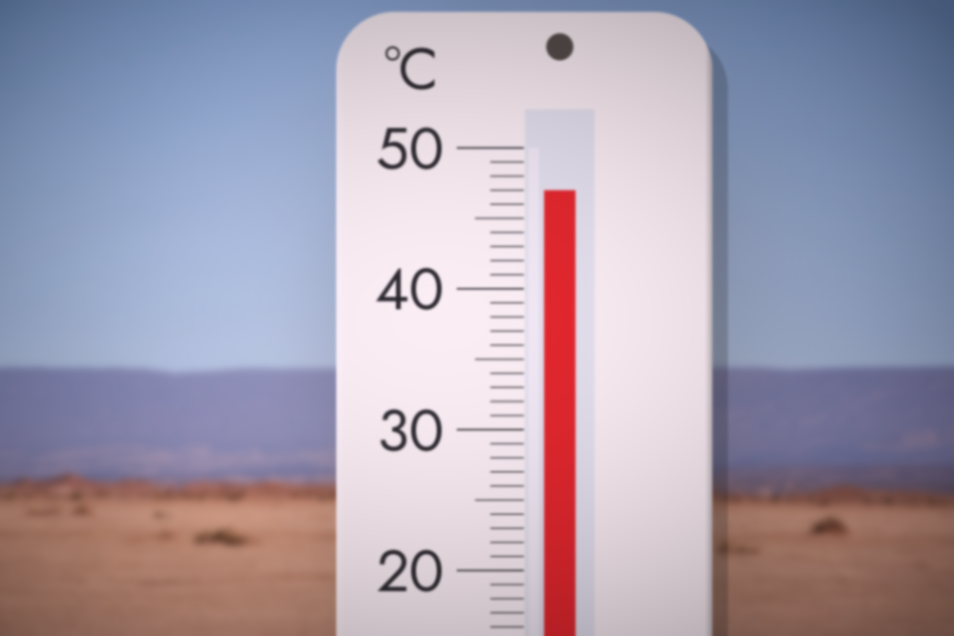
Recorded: 47; °C
